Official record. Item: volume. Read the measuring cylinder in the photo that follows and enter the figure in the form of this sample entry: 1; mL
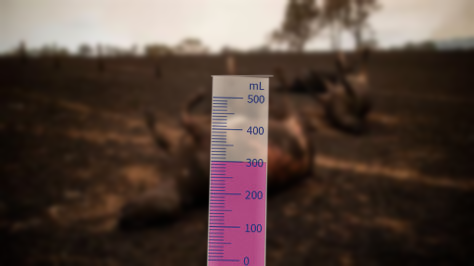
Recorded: 300; mL
